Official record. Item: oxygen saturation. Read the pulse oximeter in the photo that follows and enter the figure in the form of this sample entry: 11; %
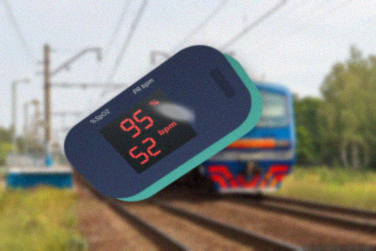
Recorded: 95; %
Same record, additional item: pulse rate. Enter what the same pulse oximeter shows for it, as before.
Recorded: 52; bpm
